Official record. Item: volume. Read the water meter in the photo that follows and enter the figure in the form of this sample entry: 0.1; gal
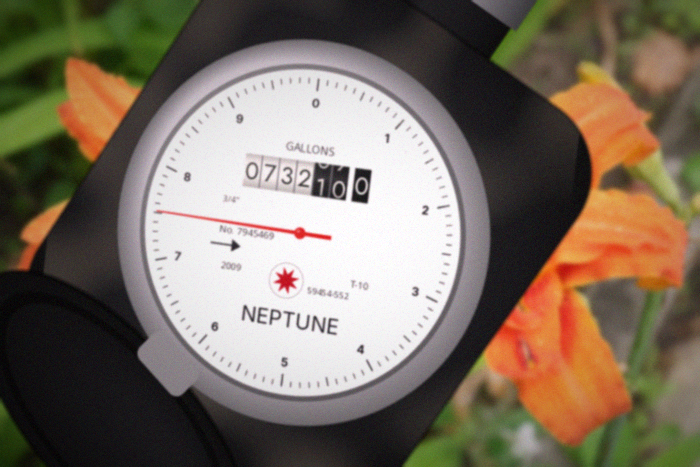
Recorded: 732097.5; gal
